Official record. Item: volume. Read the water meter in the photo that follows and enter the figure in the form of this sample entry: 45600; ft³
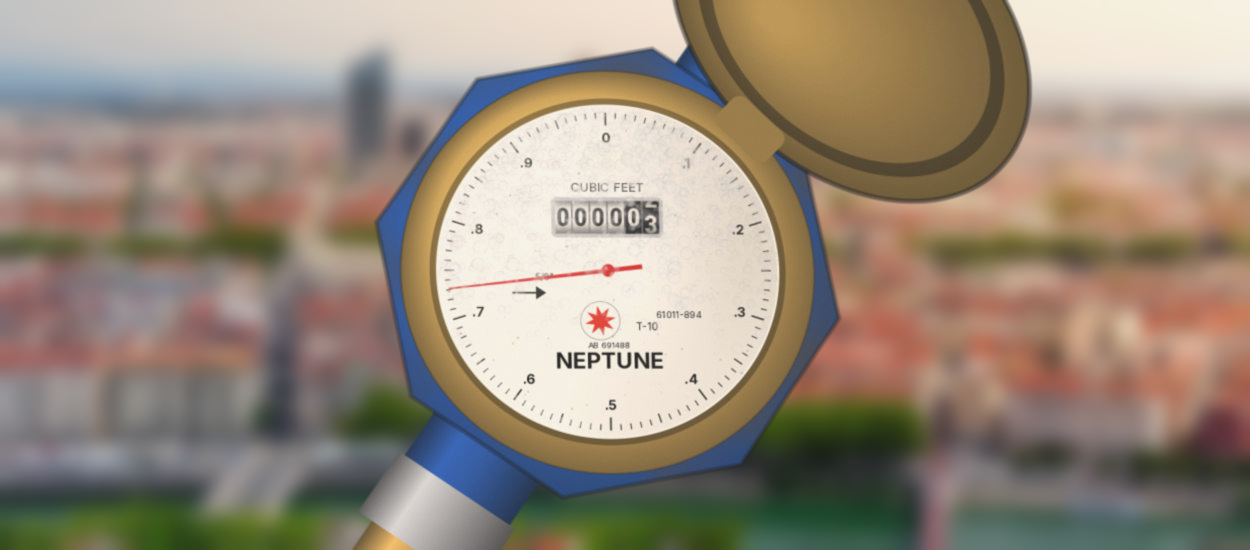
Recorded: 2.73; ft³
